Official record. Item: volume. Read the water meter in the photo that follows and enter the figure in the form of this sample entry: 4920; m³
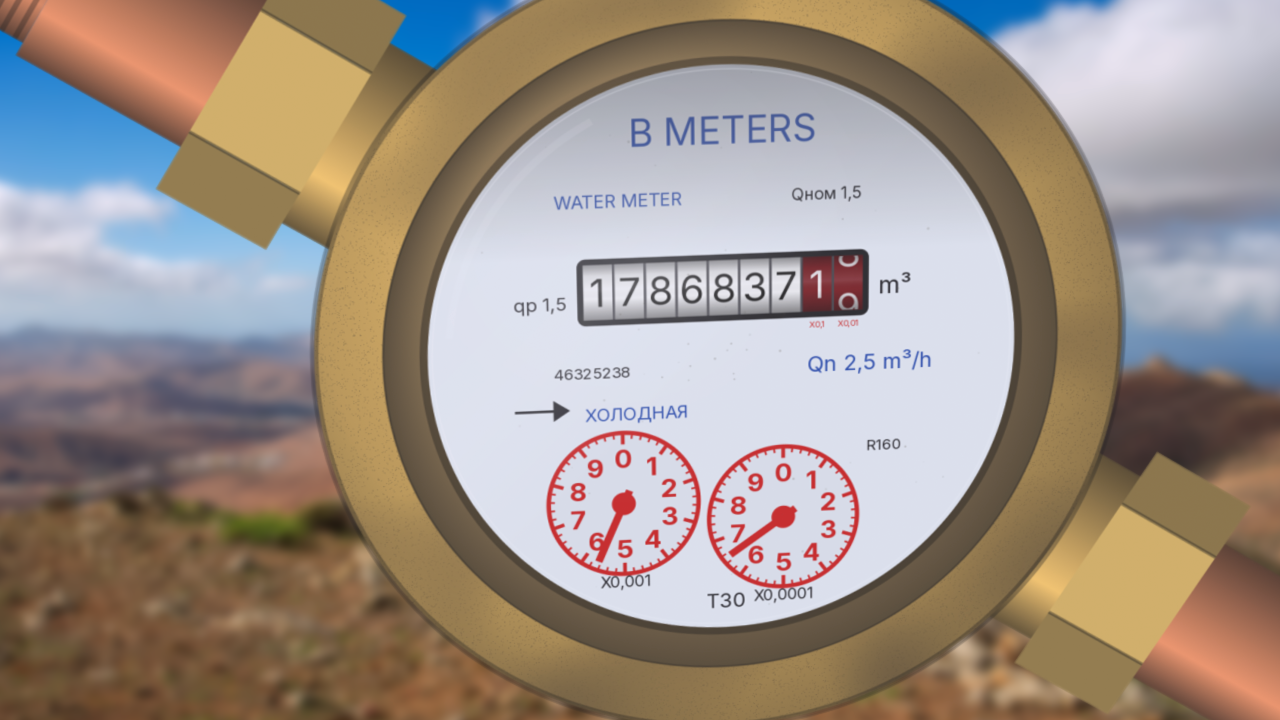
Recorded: 1786837.1856; m³
